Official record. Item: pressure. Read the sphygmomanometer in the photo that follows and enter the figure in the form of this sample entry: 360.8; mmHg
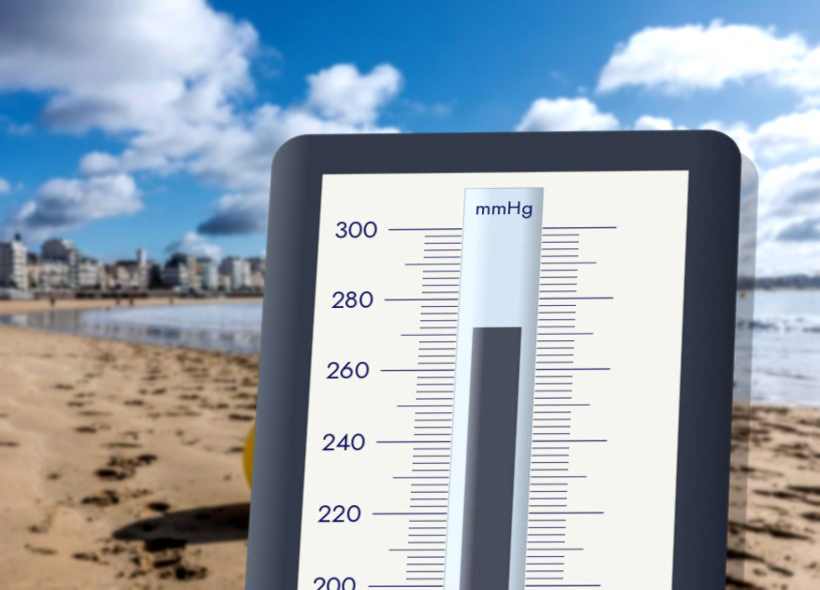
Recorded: 272; mmHg
